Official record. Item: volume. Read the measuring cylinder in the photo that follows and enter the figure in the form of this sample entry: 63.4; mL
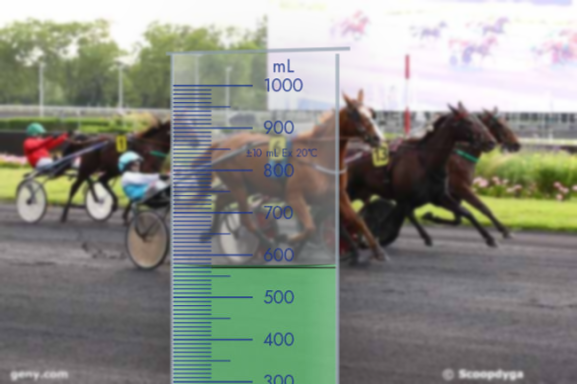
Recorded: 570; mL
